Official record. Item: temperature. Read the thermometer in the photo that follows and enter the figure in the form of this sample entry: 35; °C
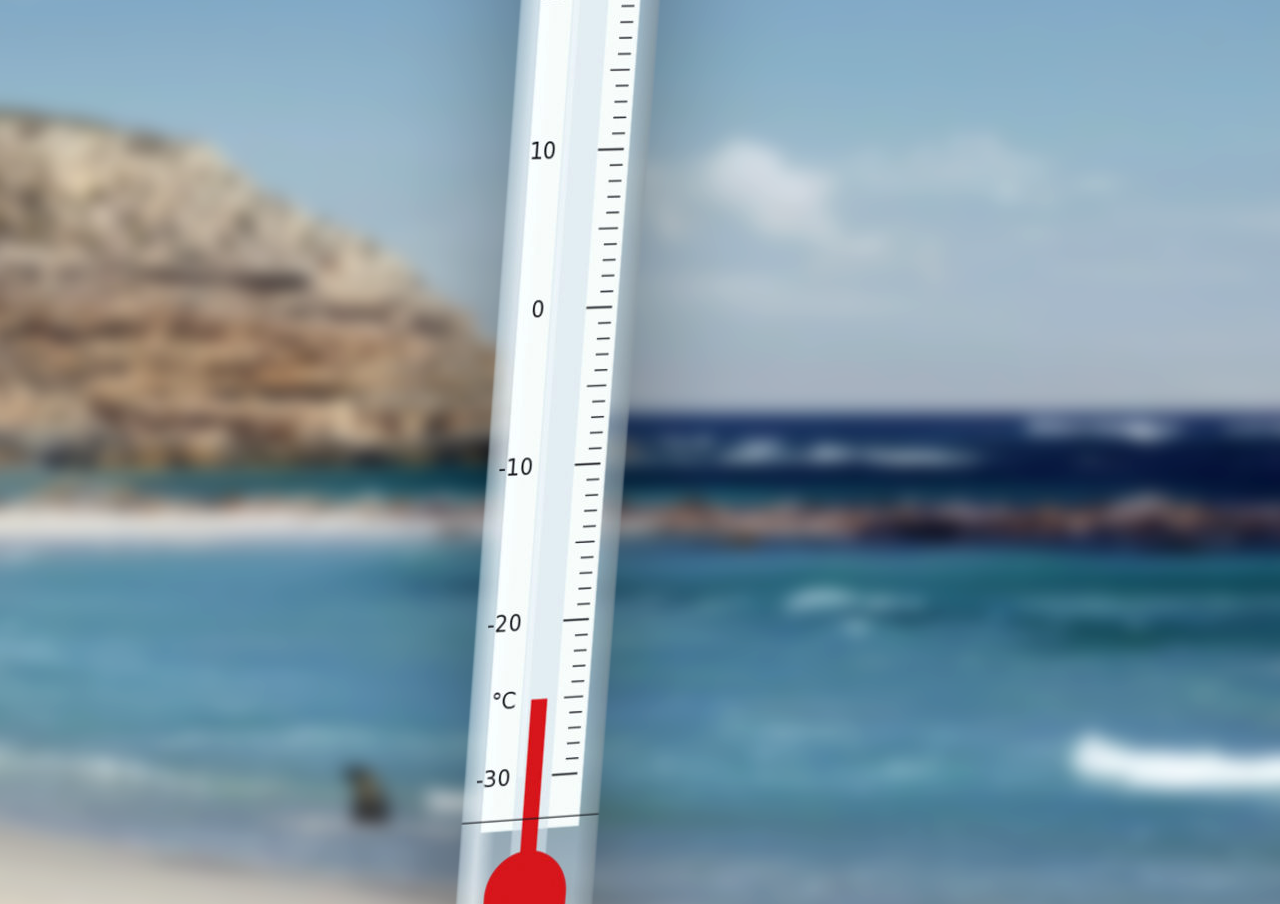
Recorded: -25; °C
